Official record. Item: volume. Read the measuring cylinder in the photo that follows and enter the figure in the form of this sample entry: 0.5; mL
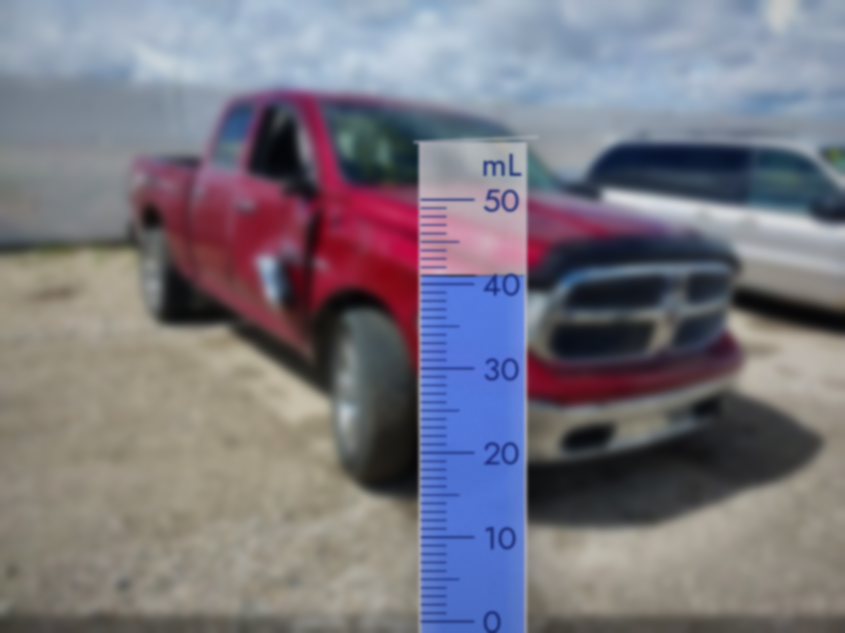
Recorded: 41; mL
